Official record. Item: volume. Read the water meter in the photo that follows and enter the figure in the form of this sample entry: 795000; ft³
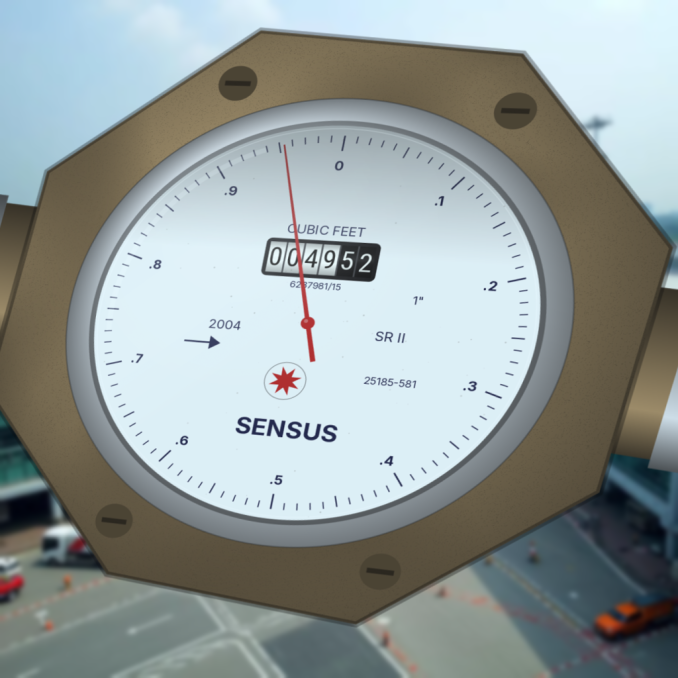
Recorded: 4951.95; ft³
